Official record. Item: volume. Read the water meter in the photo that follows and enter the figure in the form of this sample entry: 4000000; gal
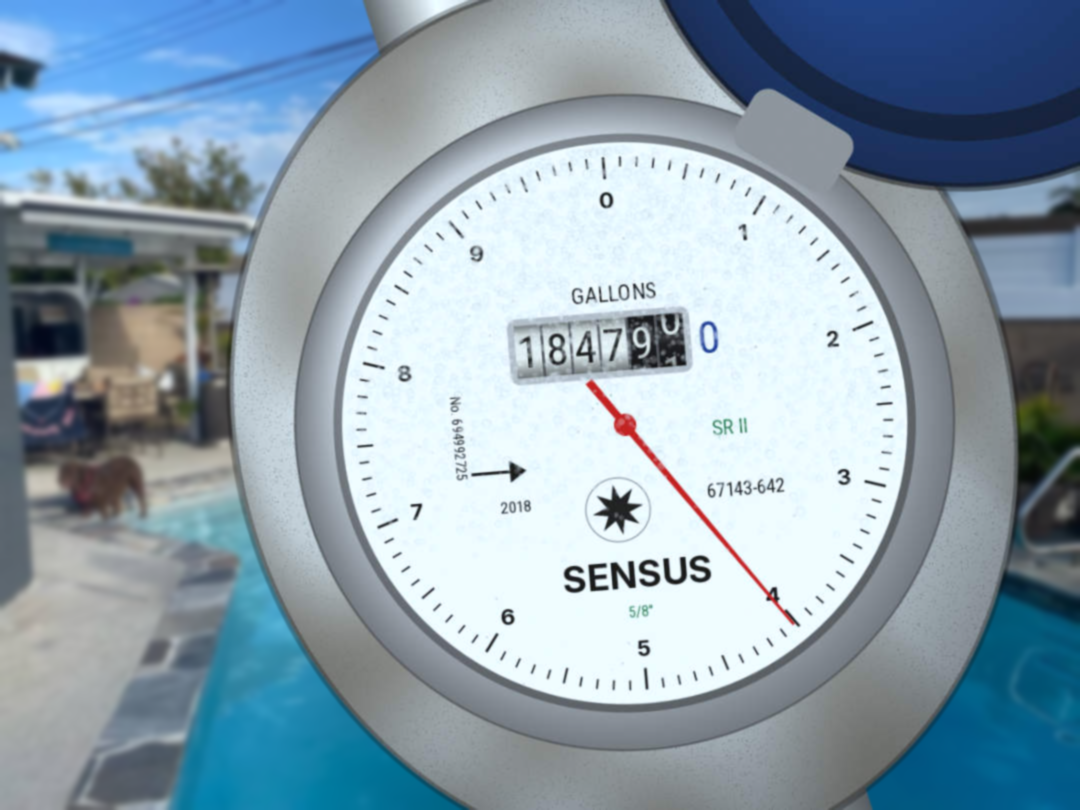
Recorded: 1847904.0; gal
